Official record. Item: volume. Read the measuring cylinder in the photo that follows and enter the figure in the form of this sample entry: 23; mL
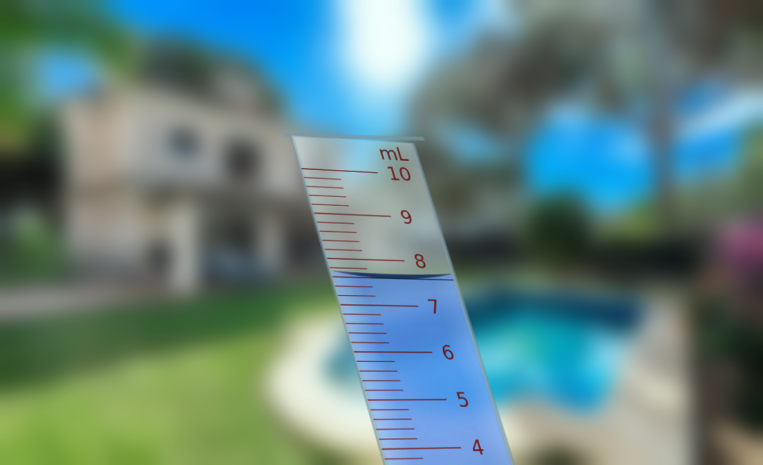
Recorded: 7.6; mL
